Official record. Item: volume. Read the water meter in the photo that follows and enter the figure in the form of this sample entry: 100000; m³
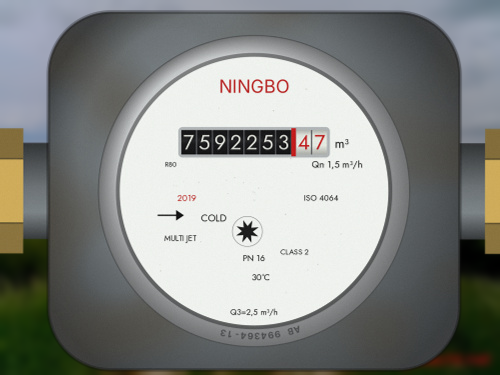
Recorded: 7592253.47; m³
